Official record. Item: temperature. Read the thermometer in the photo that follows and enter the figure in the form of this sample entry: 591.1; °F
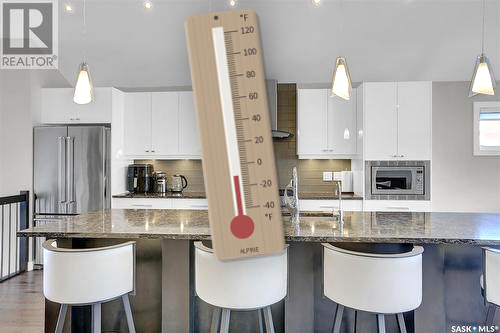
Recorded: -10; °F
